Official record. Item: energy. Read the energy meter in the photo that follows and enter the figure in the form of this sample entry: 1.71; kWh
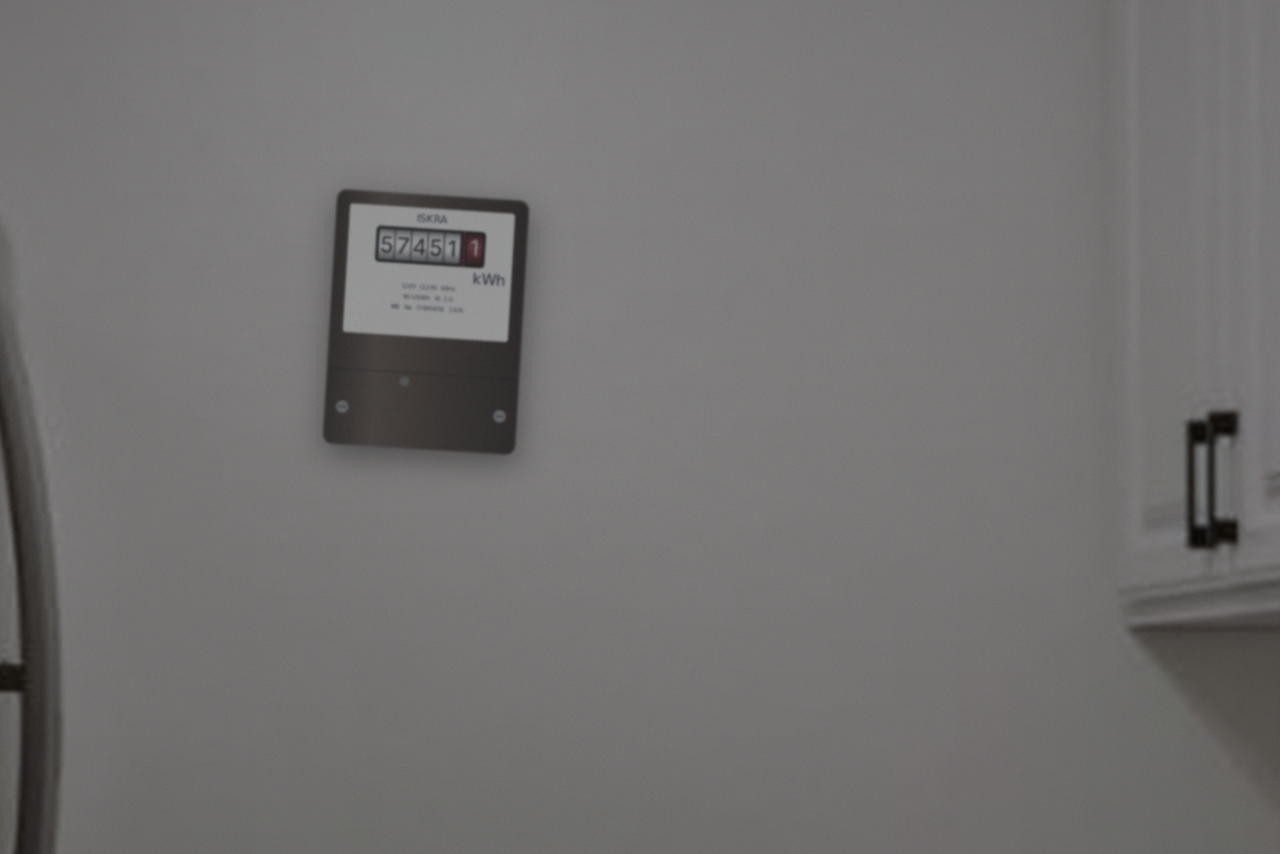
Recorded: 57451.1; kWh
